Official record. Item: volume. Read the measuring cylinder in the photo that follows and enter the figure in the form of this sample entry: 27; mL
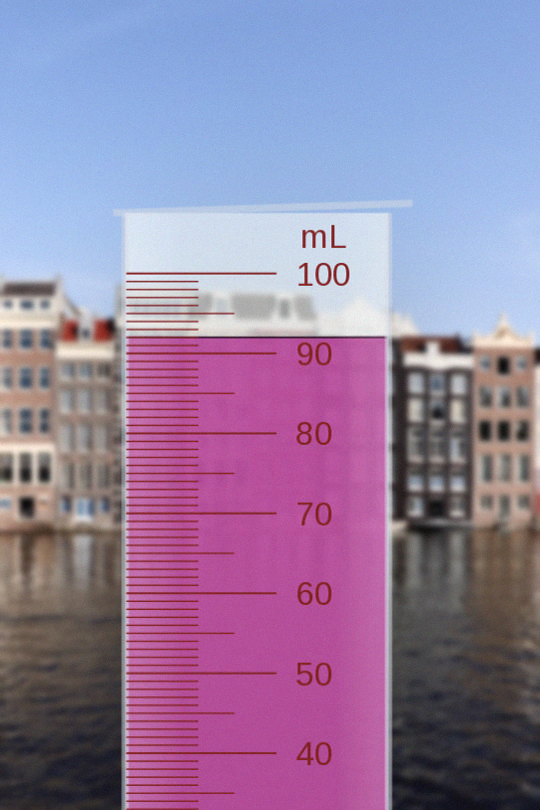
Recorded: 92; mL
